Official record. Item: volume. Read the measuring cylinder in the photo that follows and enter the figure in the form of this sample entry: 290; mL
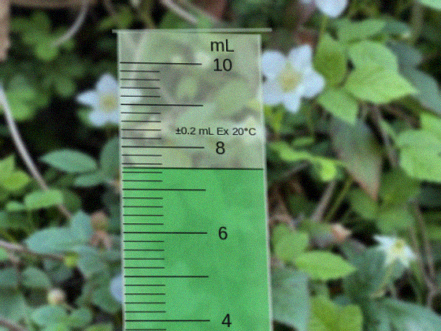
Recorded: 7.5; mL
